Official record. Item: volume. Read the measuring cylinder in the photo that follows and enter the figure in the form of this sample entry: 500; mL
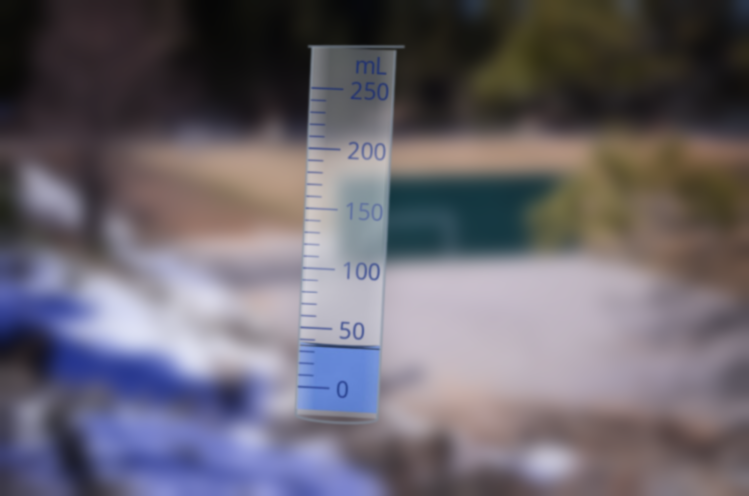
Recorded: 35; mL
